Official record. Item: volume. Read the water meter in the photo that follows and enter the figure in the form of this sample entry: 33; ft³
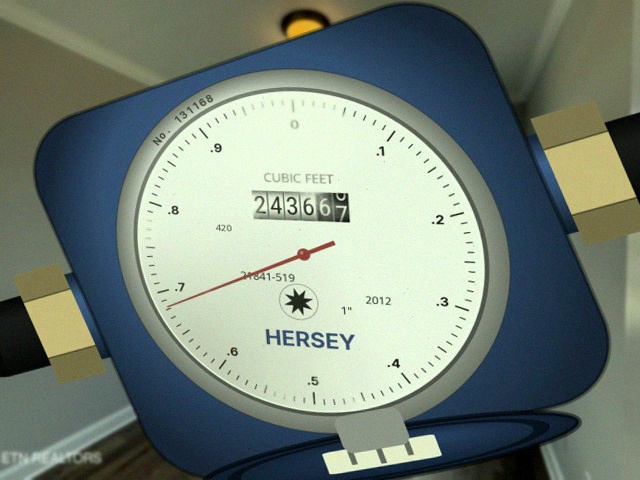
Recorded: 243666.68; ft³
